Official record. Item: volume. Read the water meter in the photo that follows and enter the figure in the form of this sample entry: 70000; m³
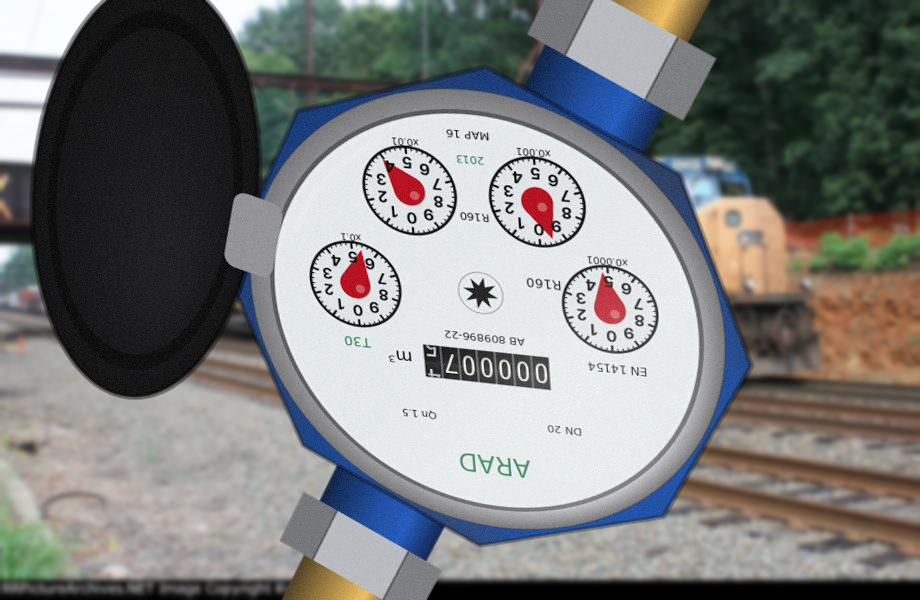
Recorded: 74.5394; m³
